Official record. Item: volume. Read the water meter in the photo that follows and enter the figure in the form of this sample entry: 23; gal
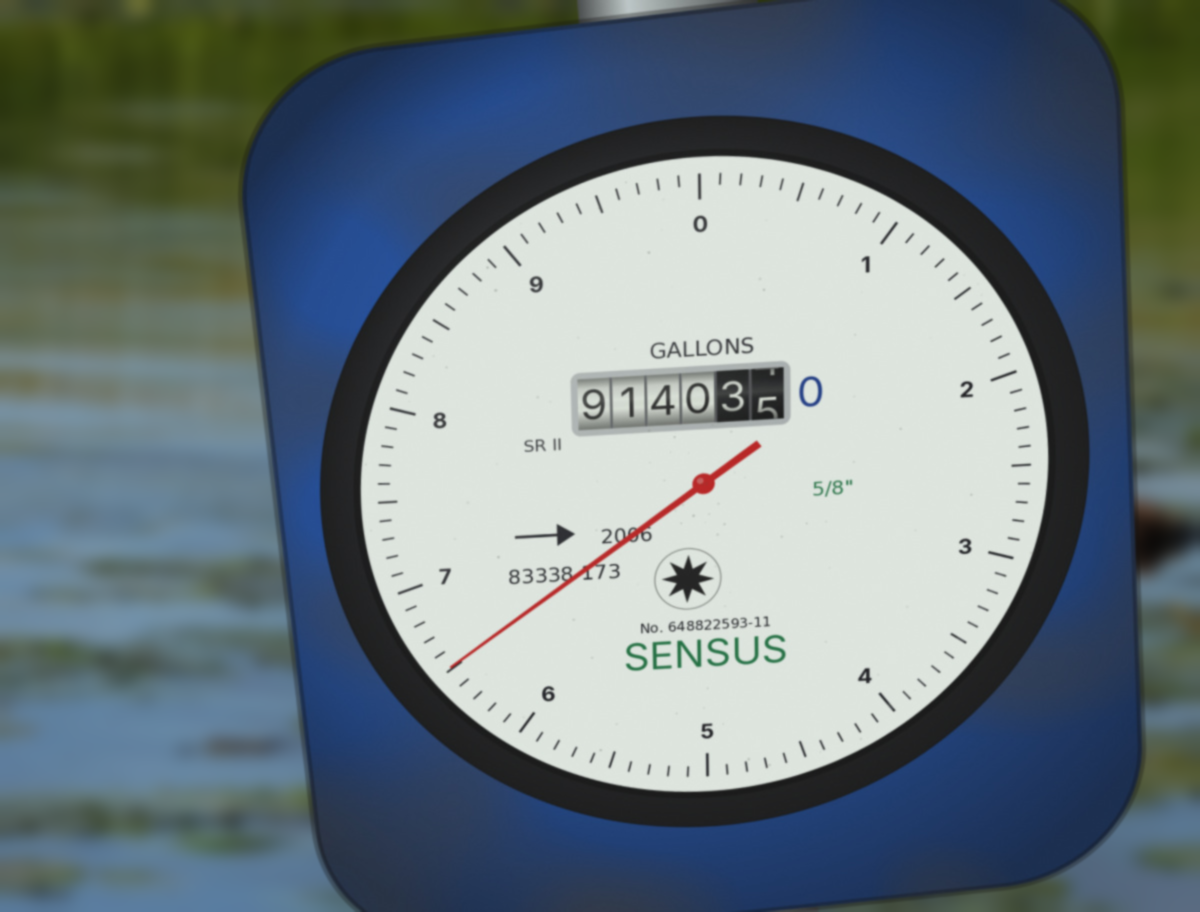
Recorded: 9140346.5; gal
